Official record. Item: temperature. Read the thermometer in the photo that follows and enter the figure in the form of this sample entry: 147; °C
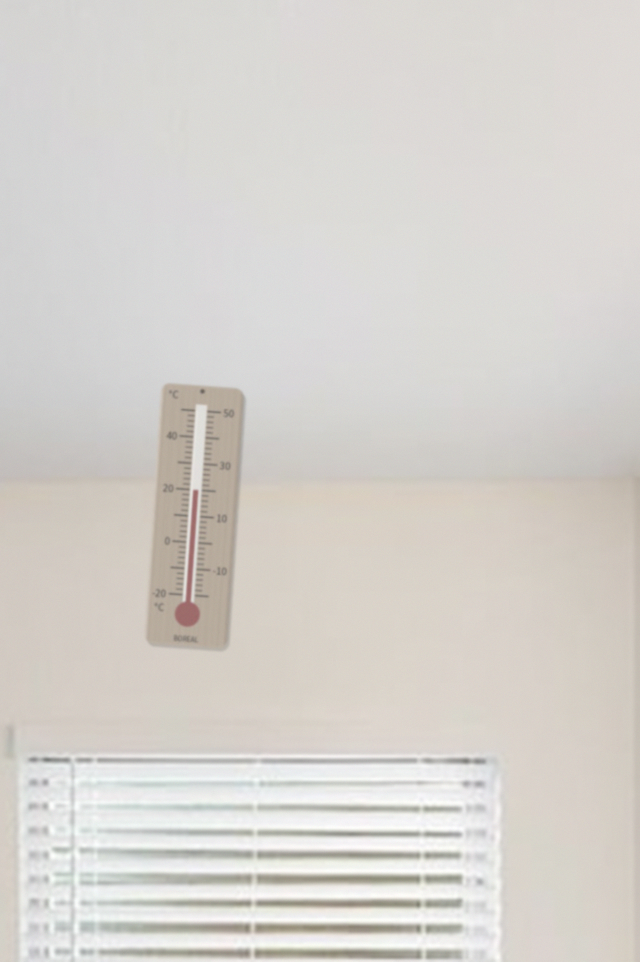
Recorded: 20; °C
